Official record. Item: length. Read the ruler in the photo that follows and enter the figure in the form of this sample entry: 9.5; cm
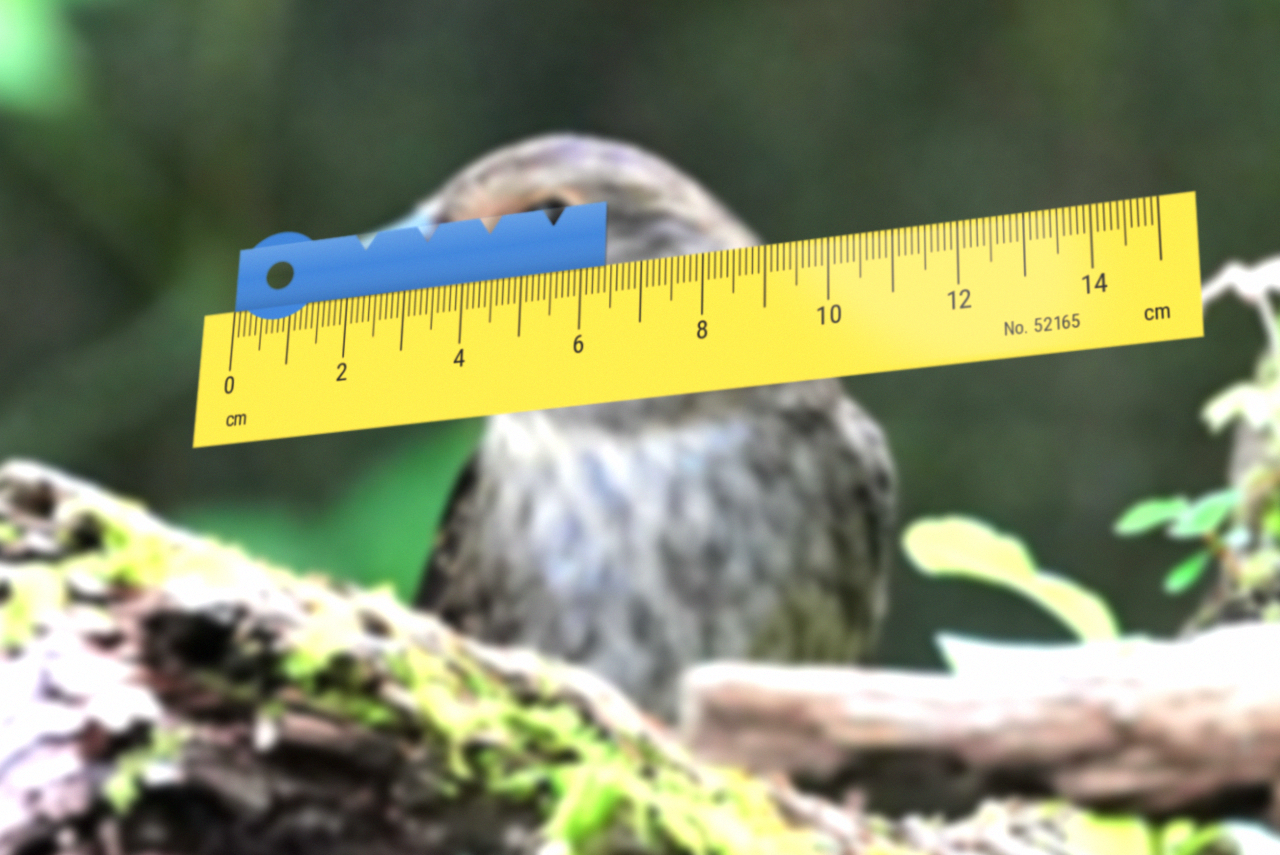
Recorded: 6.4; cm
